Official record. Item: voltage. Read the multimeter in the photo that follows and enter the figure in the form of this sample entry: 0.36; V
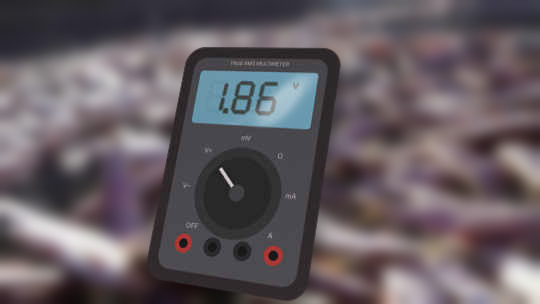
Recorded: 1.86; V
